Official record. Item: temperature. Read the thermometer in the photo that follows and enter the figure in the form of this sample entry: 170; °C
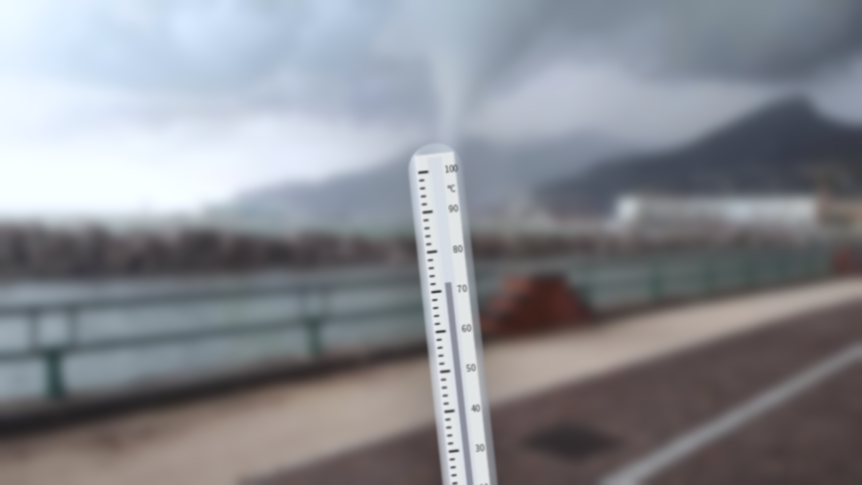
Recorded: 72; °C
